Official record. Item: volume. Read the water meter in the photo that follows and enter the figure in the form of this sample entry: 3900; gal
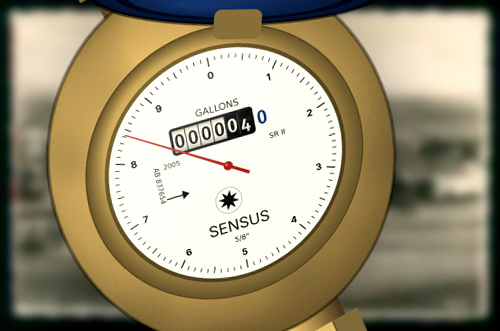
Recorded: 38.4; gal
